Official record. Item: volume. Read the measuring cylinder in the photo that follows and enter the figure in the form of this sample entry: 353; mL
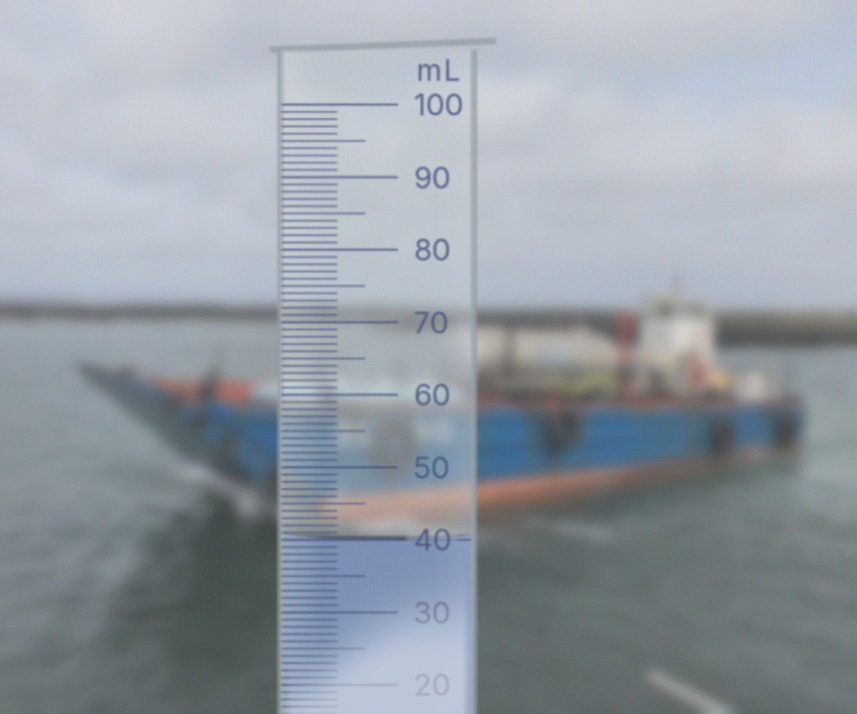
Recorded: 40; mL
